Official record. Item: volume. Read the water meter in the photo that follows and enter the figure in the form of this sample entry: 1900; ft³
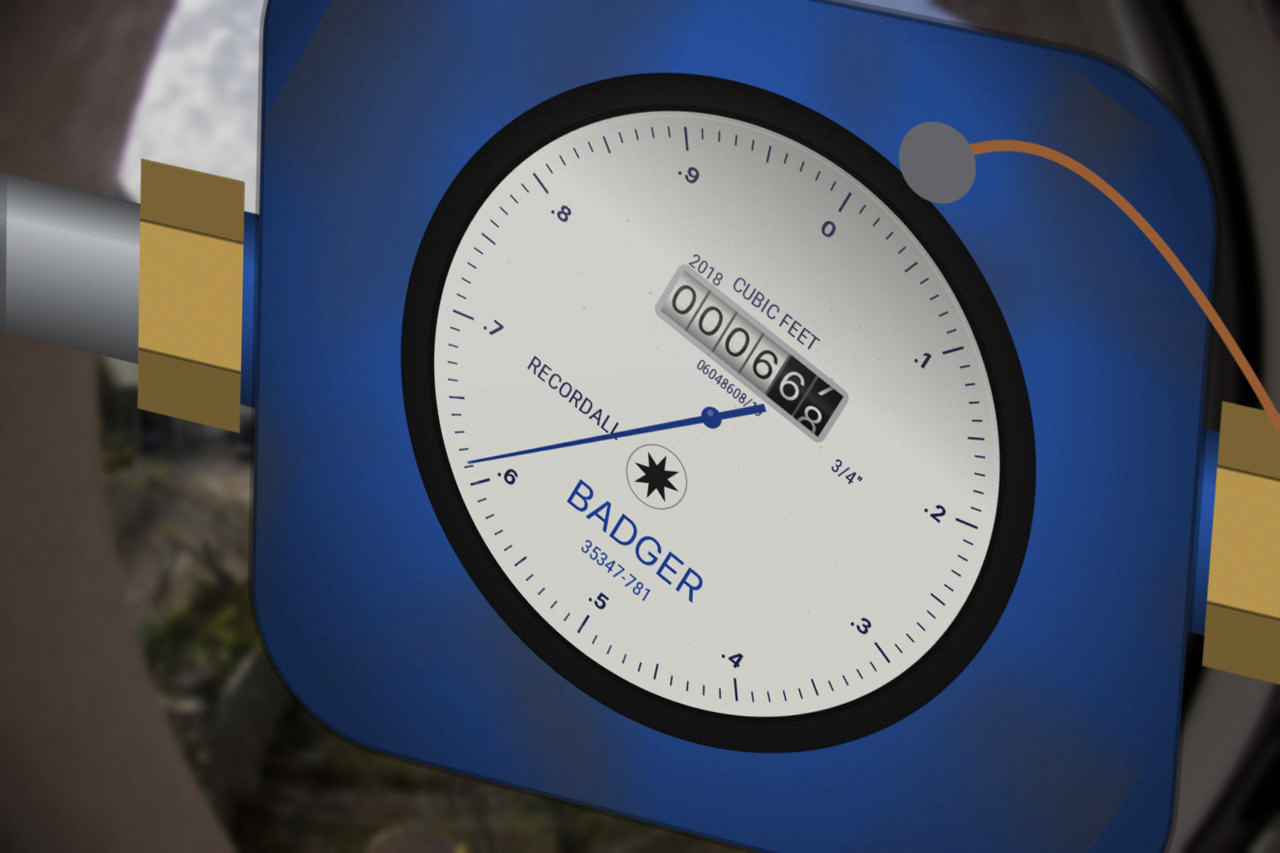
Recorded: 667.61; ft³
